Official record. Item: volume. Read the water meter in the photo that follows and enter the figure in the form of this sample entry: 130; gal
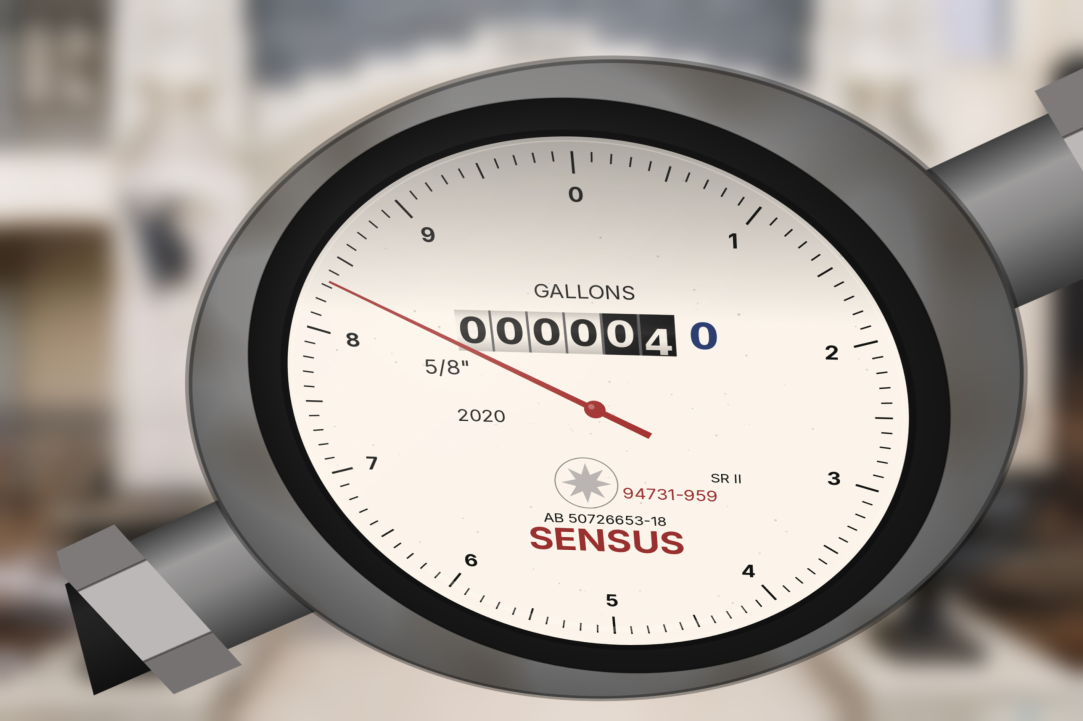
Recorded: 38.3; gal
